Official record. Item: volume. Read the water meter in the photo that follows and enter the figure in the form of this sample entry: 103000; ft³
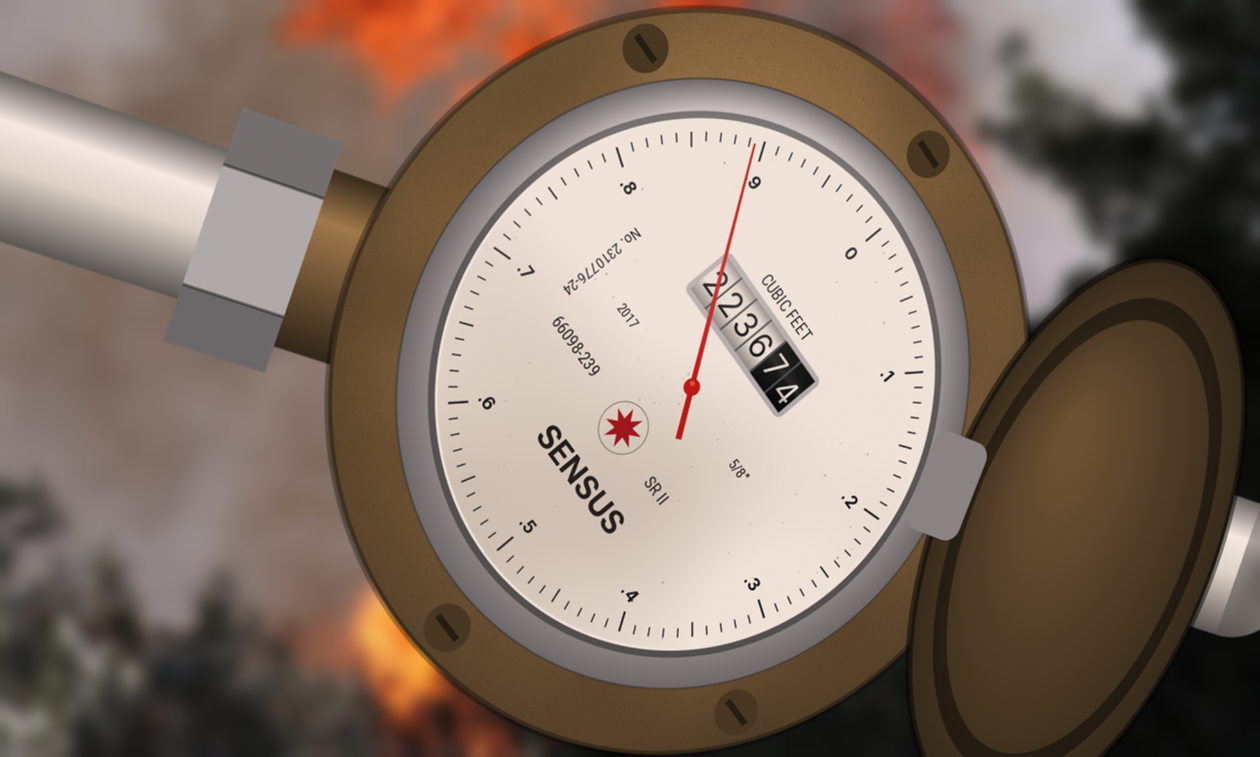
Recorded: 223673.89; ft³
